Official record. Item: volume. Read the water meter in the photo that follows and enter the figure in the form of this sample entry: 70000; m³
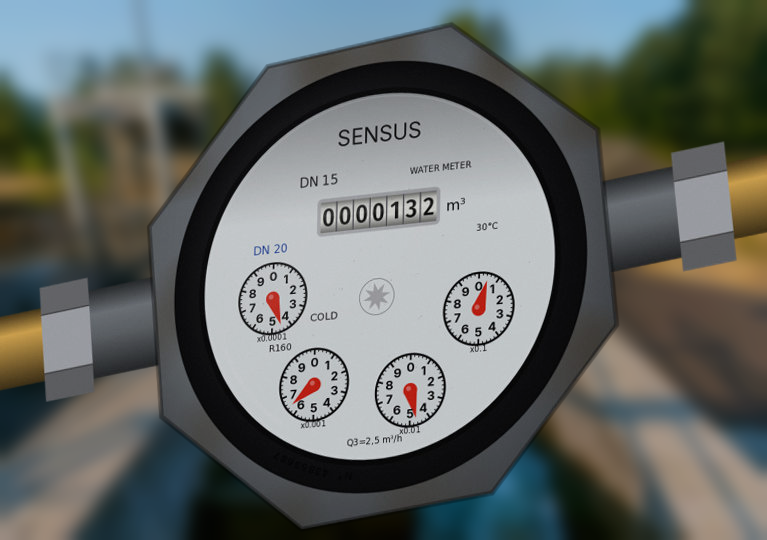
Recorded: 132.0464; m³
